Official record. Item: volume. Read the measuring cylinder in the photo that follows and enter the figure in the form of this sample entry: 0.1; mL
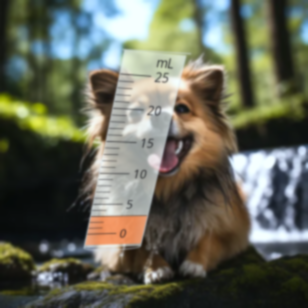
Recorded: 3; mL
